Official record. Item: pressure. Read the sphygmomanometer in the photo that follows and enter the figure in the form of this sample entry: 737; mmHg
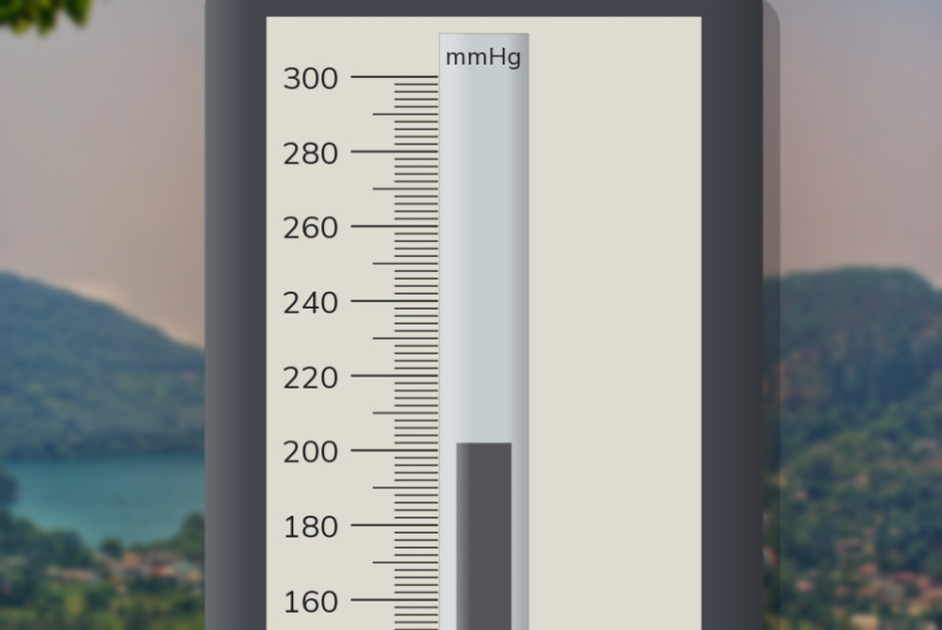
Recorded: 202; mmHg
